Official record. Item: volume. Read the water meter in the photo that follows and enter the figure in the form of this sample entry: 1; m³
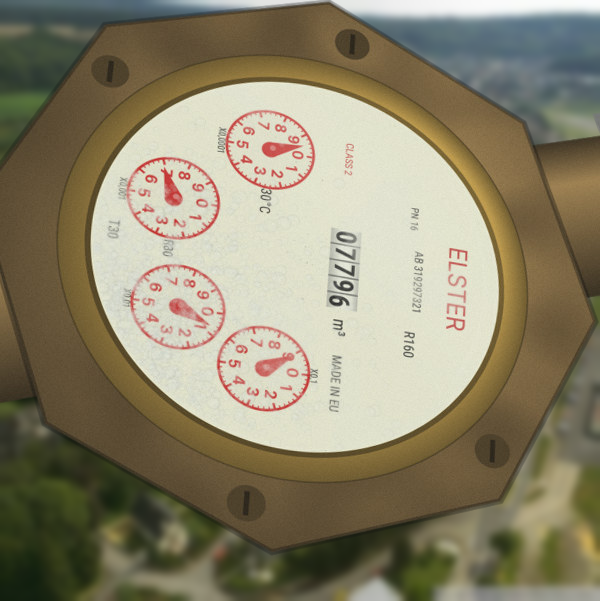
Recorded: 7795.9069; m³
